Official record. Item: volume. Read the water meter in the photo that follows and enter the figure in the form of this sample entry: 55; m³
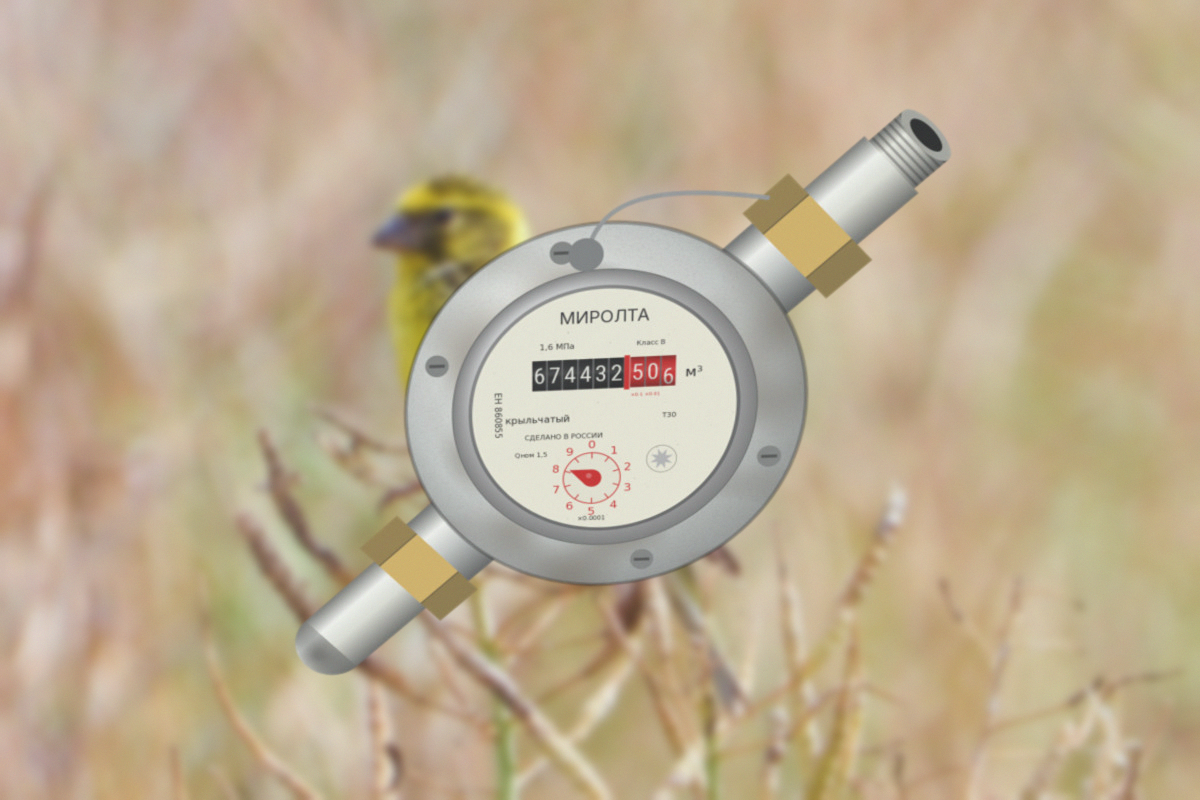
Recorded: 674432.5058; m³
